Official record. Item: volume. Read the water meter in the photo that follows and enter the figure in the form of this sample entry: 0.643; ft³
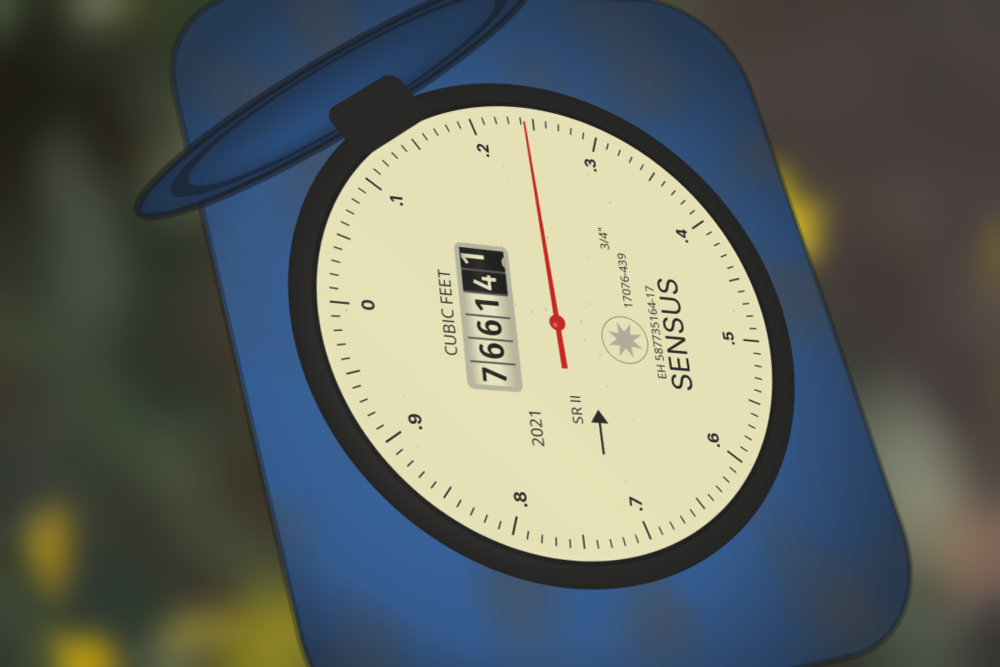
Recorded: 766141.24; ft³
